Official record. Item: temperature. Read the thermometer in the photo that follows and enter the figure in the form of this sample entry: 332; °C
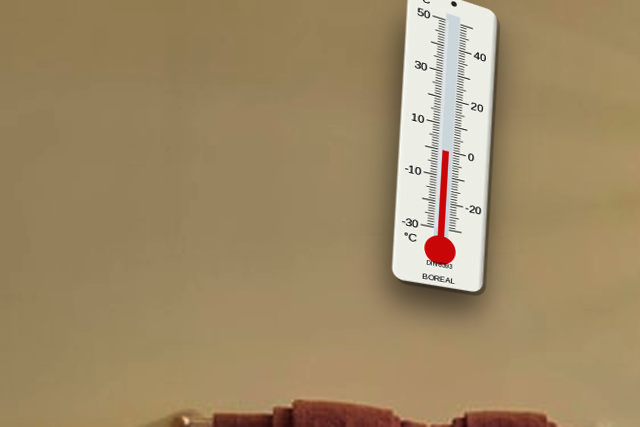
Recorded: 0; °C
